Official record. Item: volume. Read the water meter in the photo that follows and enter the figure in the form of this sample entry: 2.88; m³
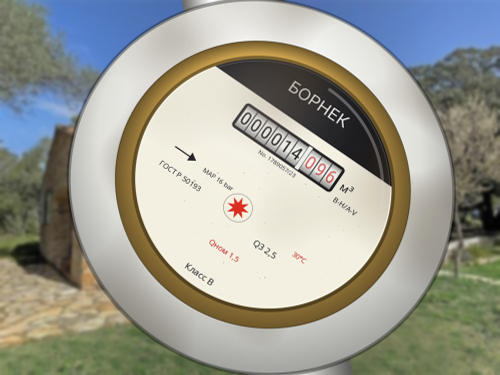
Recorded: 14.096; m³
